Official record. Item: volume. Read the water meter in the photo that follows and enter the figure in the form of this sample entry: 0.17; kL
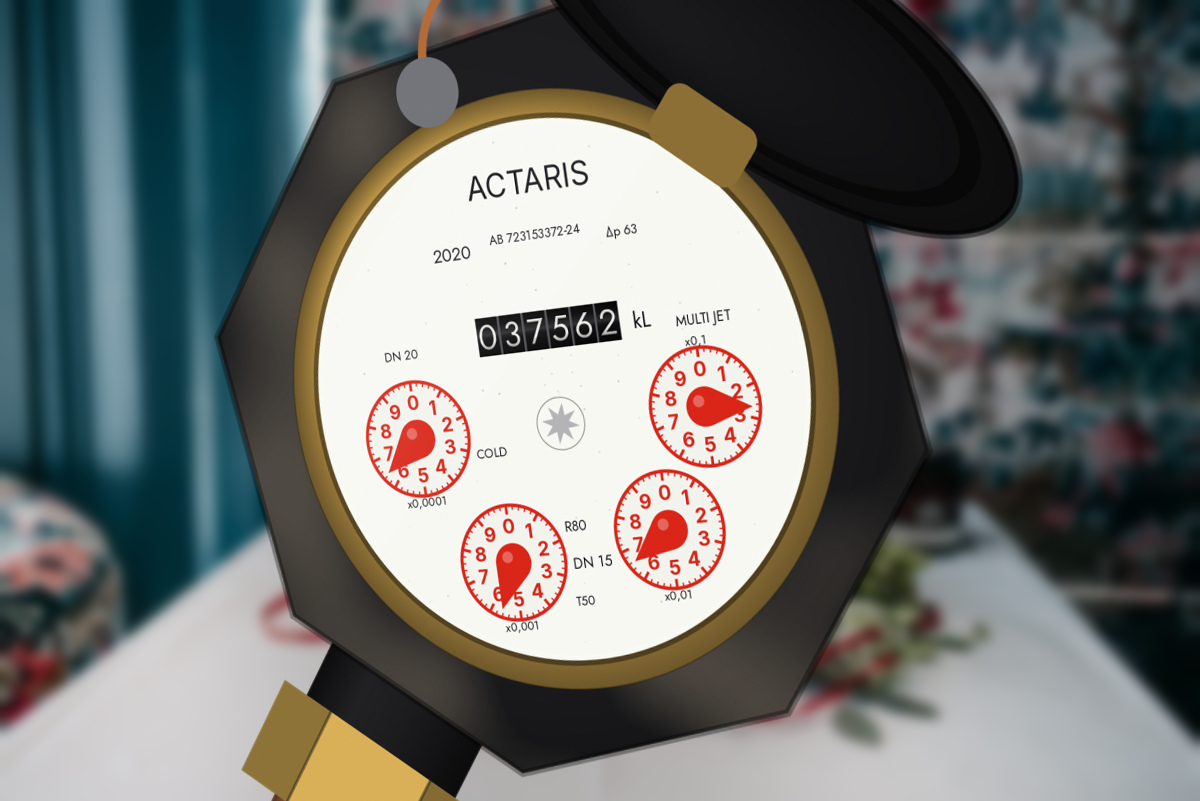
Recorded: 37562.2656; kL
